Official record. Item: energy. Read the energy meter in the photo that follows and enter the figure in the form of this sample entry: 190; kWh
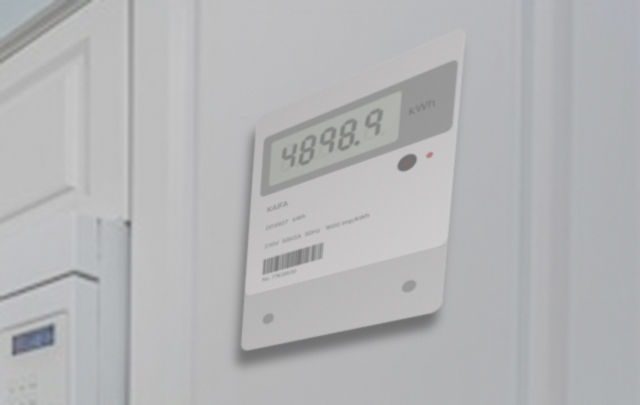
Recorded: 4898.9; kWh
